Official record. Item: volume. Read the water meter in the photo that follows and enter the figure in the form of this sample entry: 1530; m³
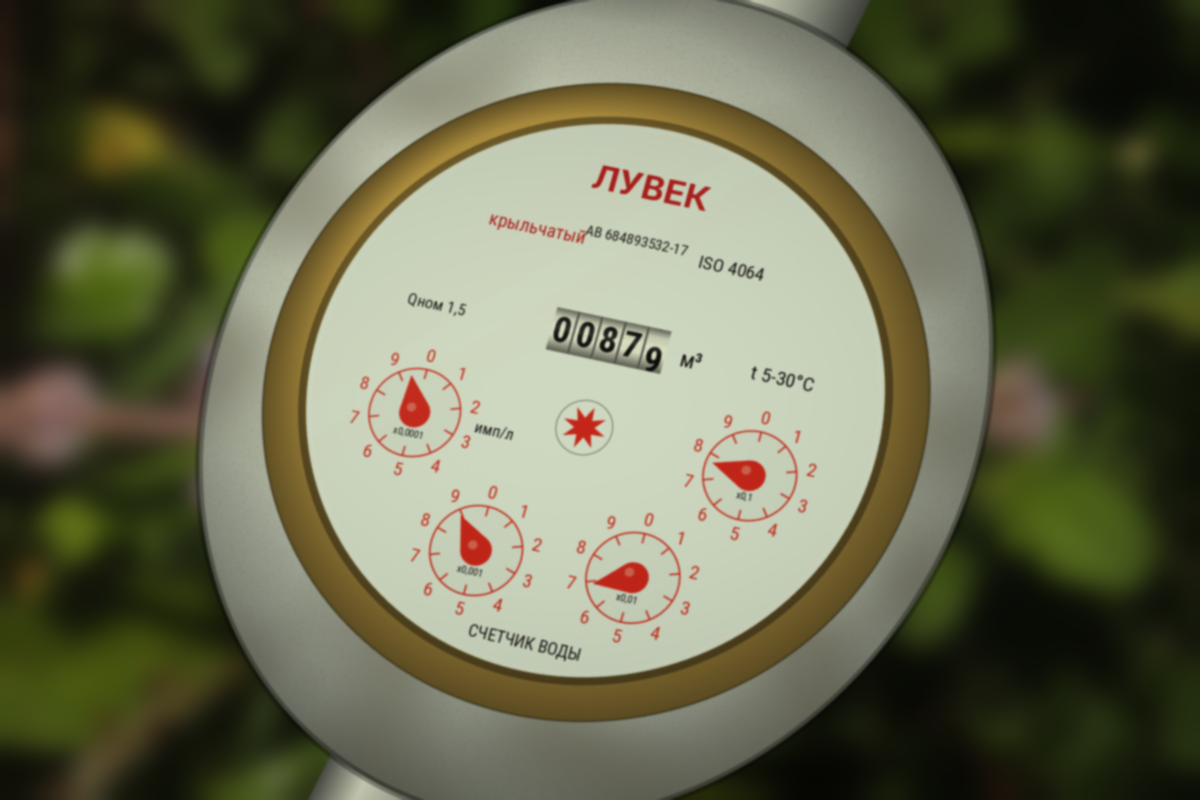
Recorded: 878.7689; m³
